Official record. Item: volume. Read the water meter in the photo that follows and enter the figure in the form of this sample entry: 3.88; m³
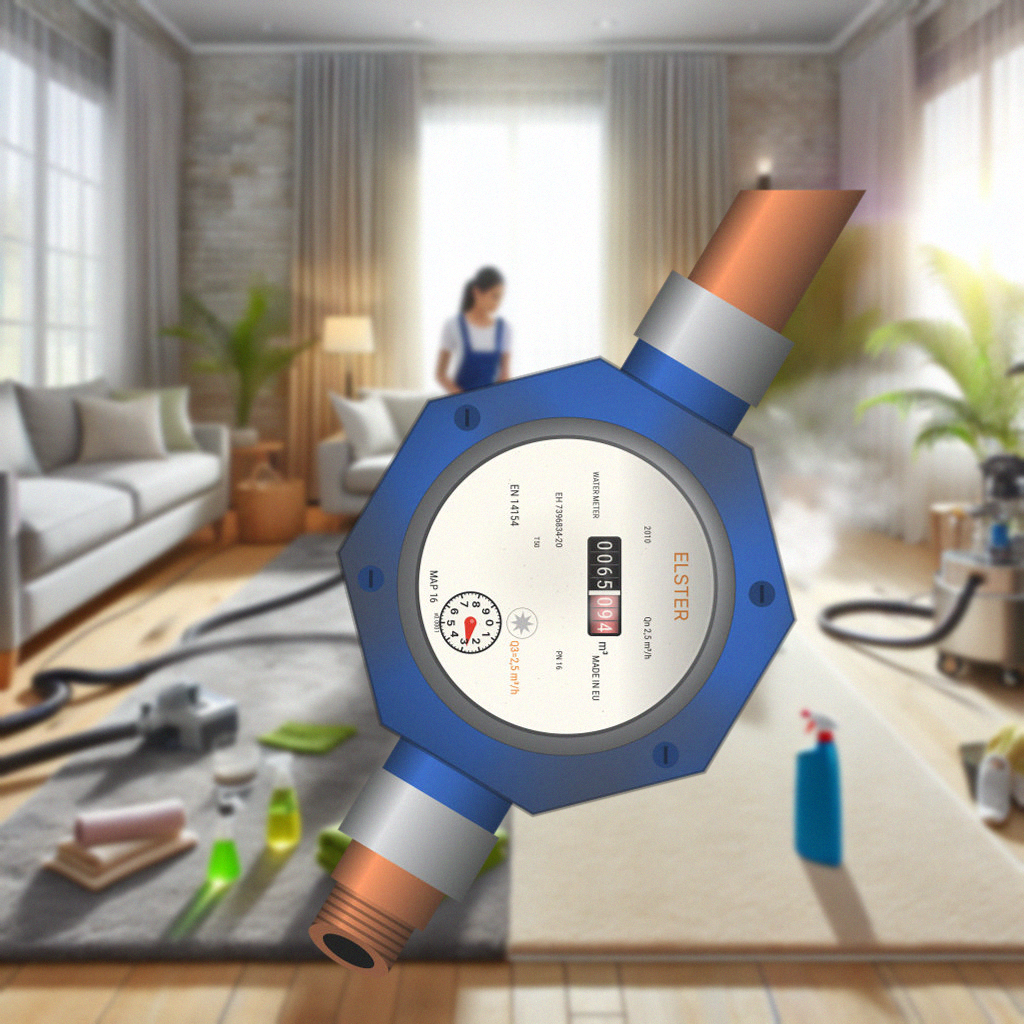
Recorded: 65.0942; m³
